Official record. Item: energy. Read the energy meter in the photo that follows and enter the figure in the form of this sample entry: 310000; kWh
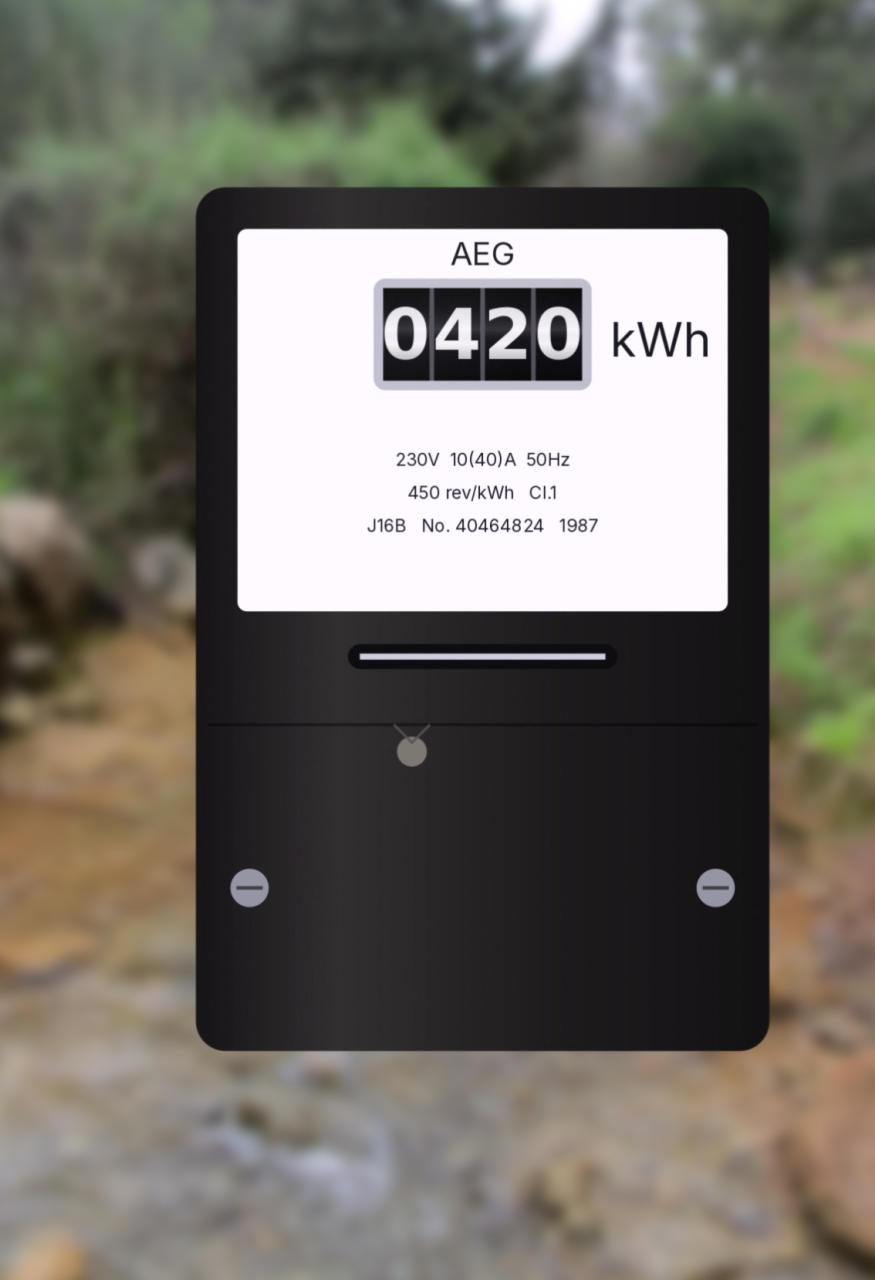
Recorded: 420; kWh
